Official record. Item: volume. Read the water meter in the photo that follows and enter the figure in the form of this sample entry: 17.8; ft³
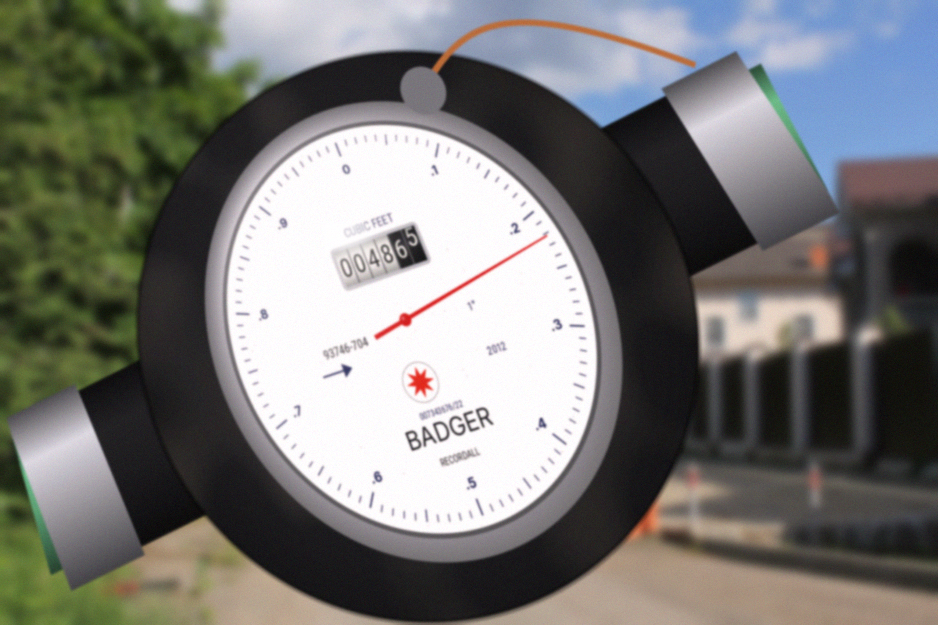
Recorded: 4865.22; ft³
